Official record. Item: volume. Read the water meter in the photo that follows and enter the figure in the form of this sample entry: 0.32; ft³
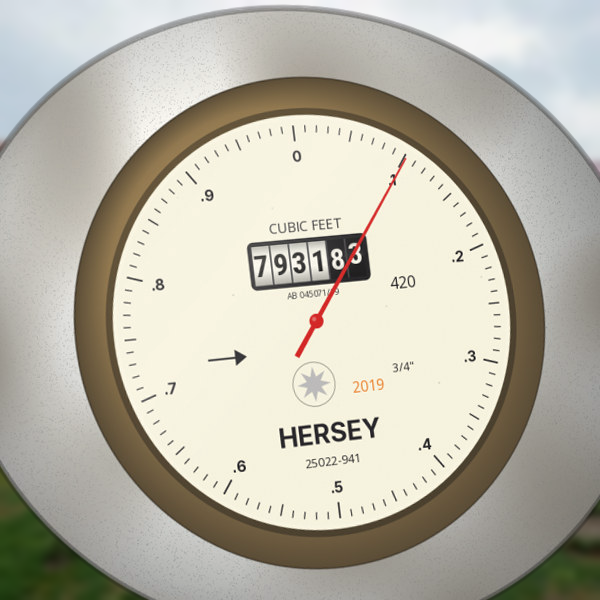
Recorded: 793183.10; ft³
